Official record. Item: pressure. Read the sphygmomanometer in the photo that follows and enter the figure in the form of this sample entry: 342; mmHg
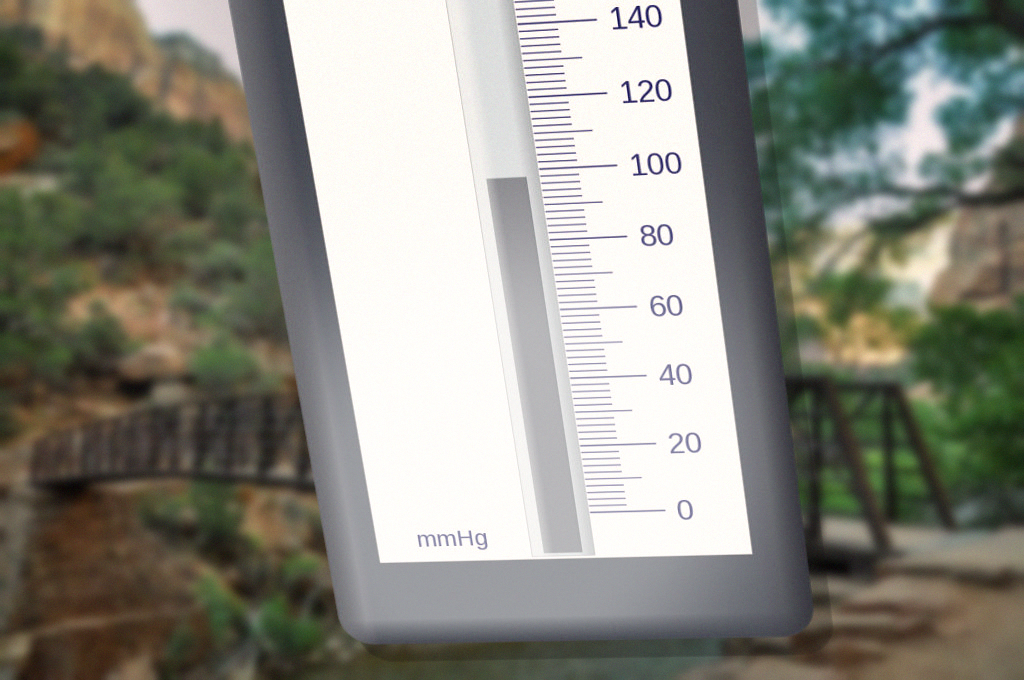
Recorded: 98; mmHg
